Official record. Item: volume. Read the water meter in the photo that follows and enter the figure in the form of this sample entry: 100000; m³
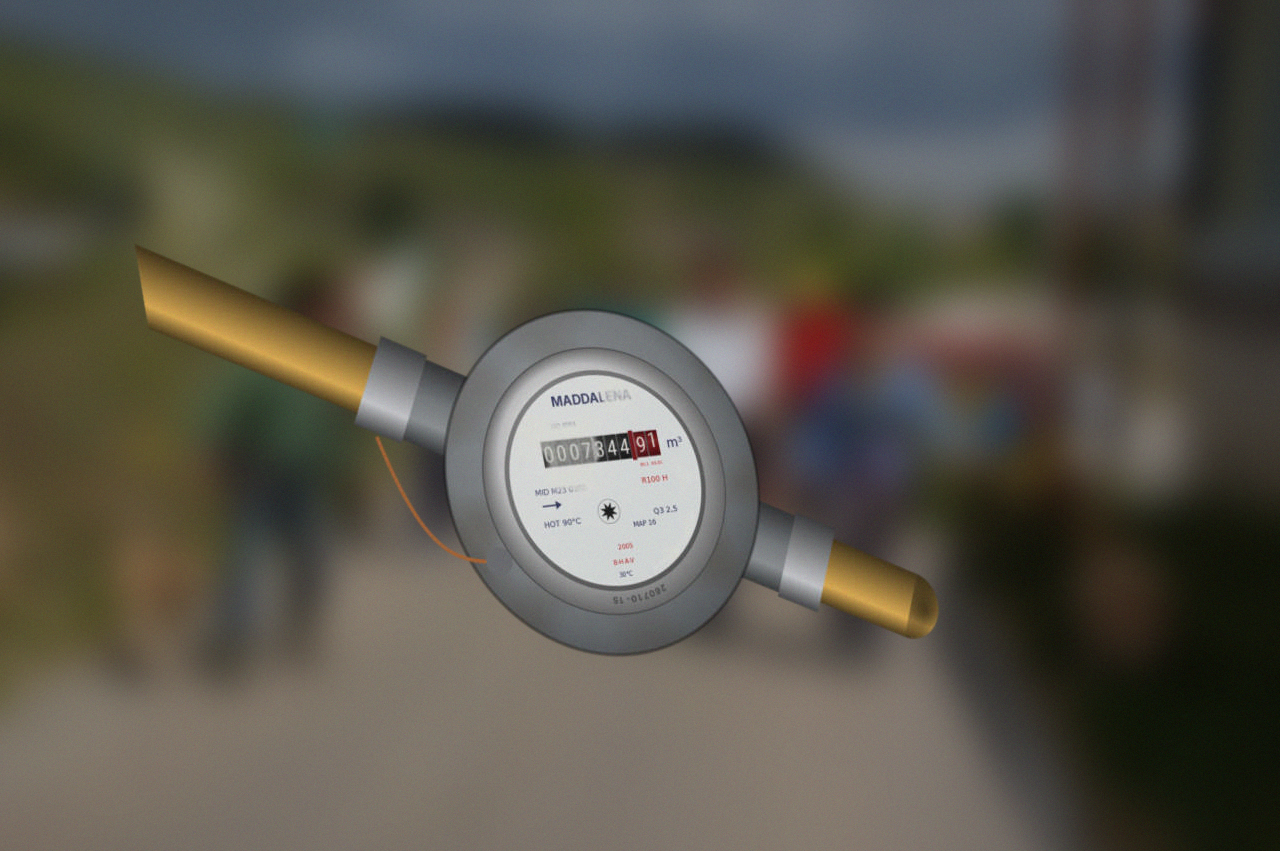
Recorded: 7344.91; m³
